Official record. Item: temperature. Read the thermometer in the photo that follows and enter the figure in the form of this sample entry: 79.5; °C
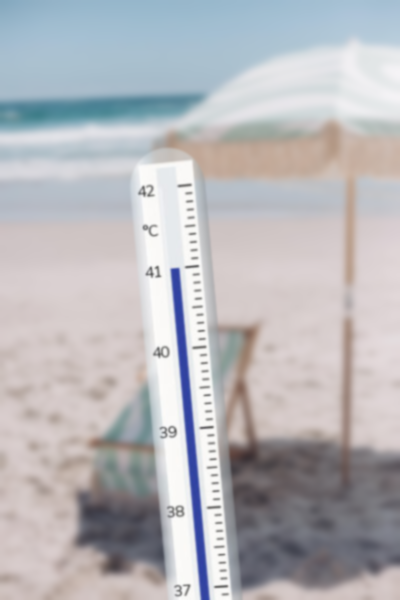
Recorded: 41; °C
